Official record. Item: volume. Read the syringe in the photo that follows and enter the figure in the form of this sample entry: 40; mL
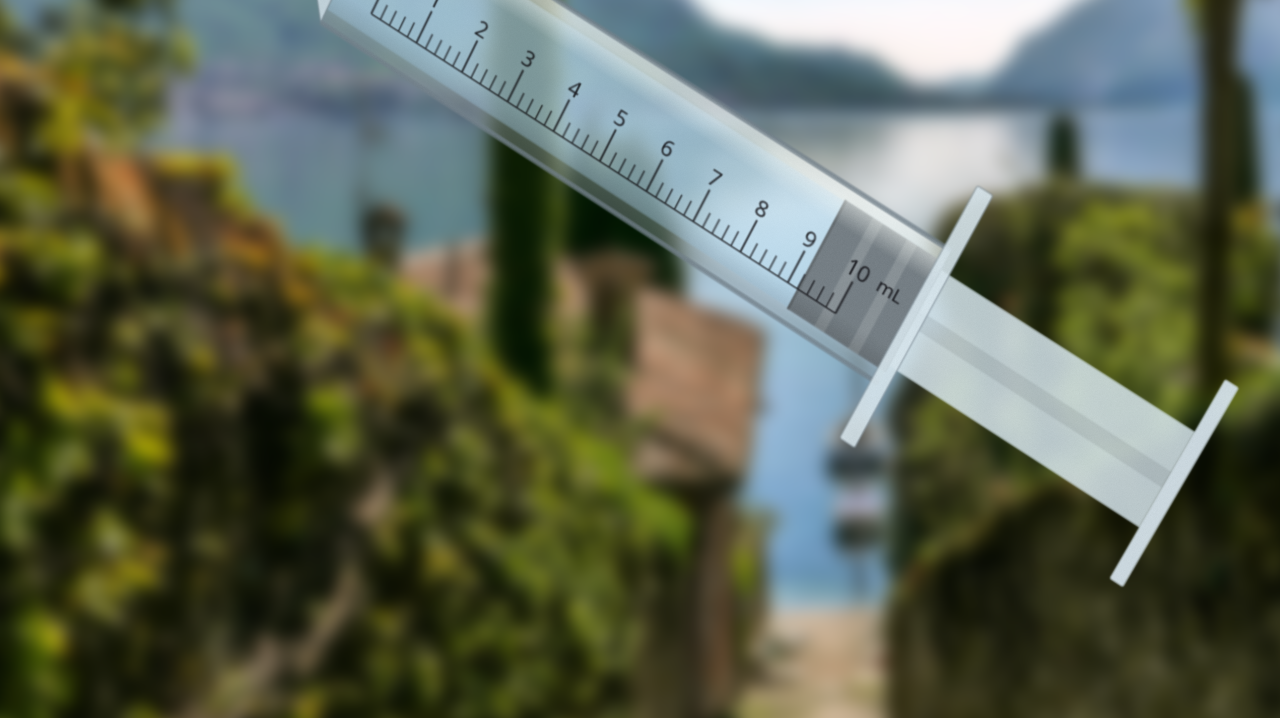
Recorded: 9.2; mL
